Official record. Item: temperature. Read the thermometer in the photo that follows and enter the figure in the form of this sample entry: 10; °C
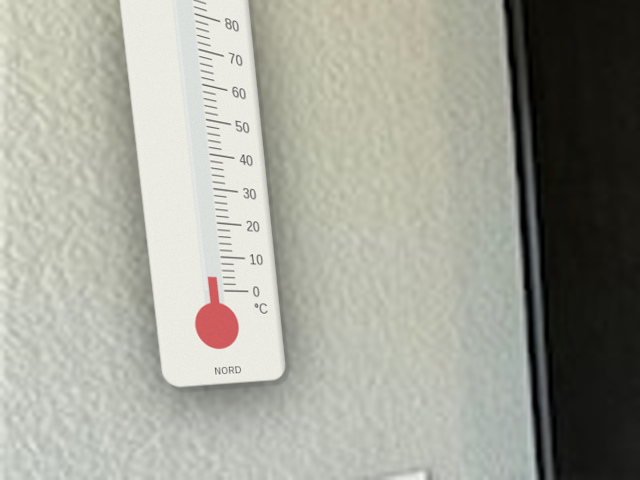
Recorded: 4; °C
